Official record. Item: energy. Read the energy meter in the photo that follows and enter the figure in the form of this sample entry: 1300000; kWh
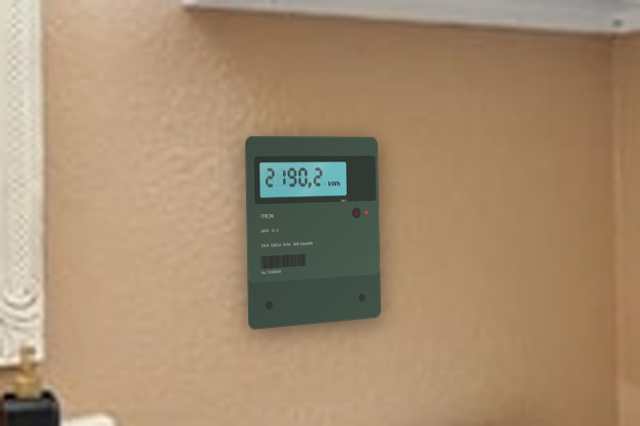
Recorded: 2190.2; kWh
